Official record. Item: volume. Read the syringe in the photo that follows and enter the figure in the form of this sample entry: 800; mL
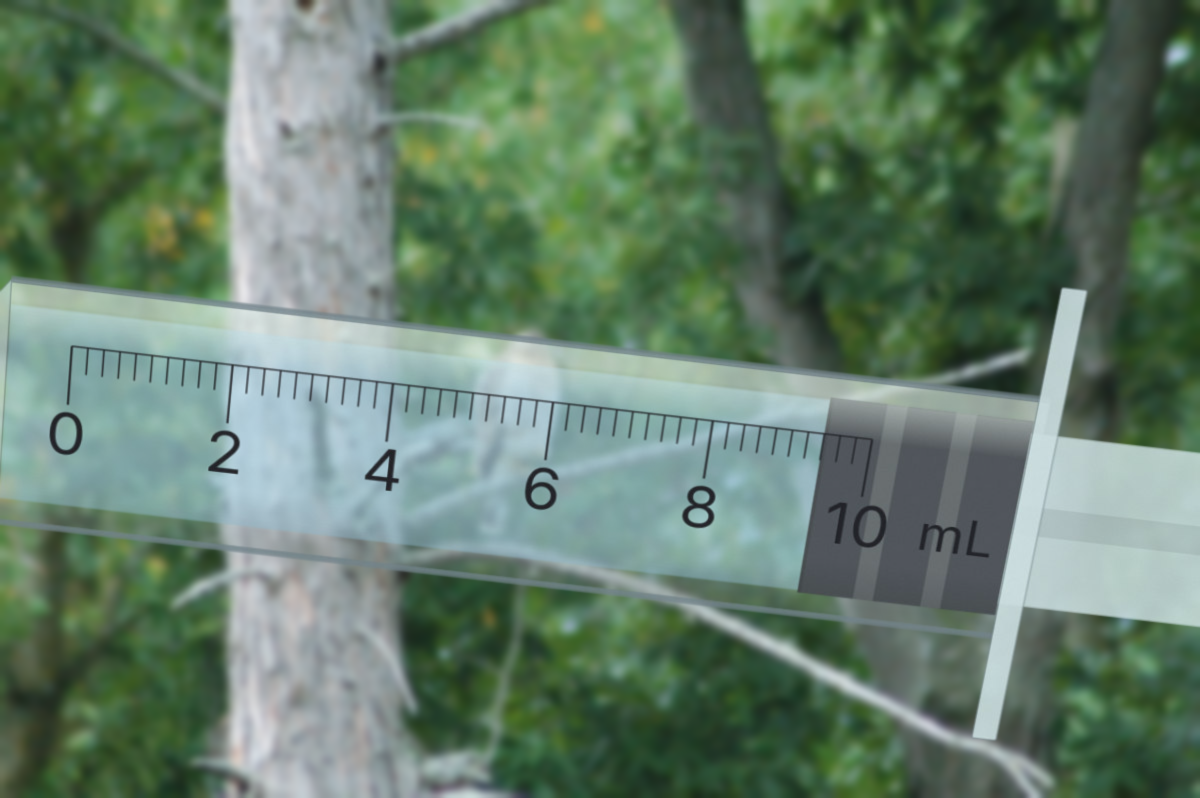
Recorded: 9.4; mL
